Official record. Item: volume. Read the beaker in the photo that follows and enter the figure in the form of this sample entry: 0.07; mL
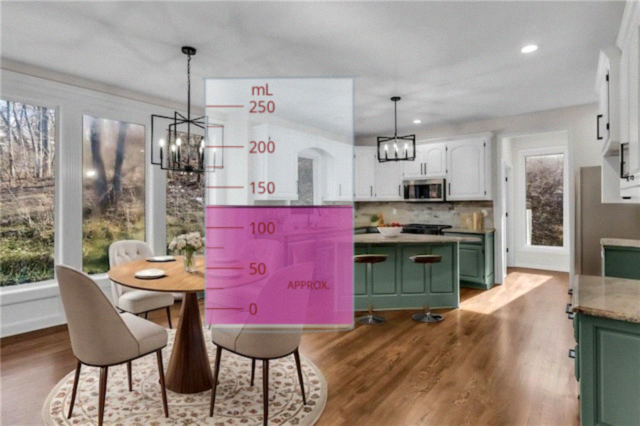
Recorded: 125; mL
